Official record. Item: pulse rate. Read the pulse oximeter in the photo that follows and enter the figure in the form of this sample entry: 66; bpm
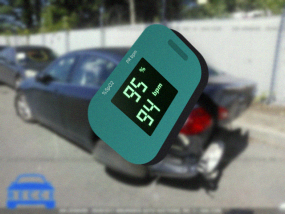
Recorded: 94; bpm
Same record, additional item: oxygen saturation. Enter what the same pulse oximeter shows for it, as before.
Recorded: 95; %
